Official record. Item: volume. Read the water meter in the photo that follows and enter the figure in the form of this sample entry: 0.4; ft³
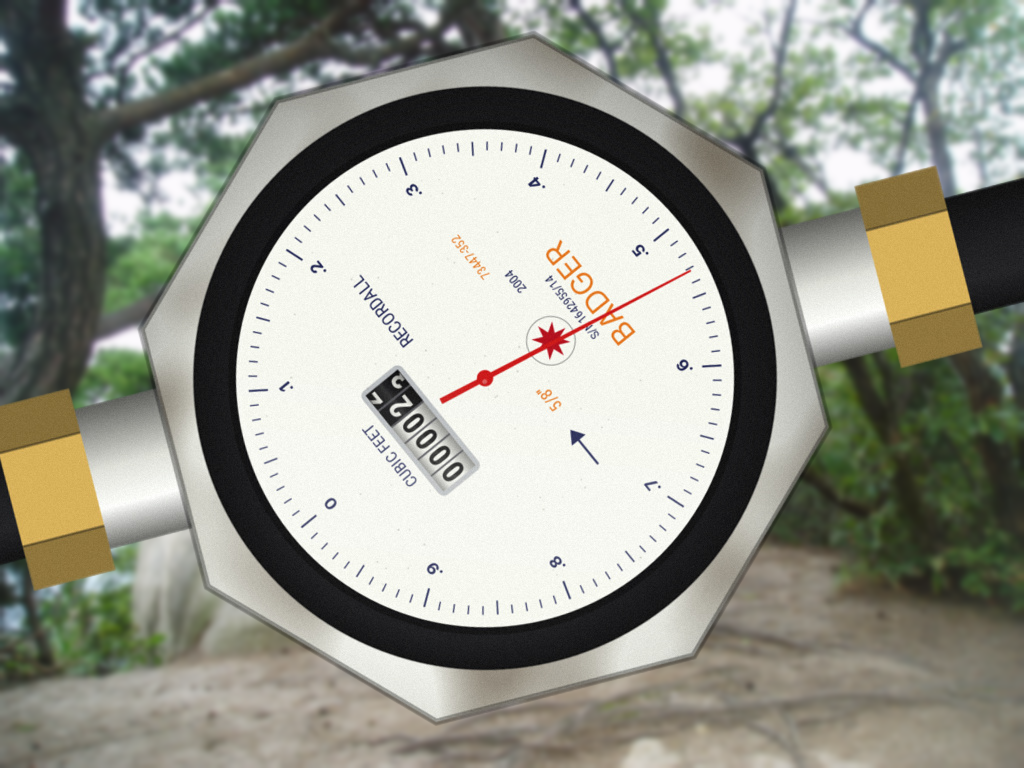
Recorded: 22.53; ft³
